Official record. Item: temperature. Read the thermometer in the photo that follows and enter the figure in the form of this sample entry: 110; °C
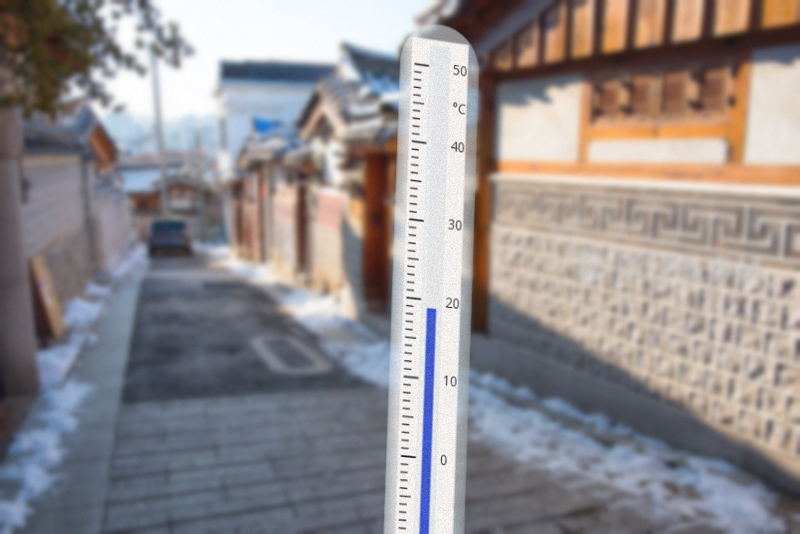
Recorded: 19; °C
